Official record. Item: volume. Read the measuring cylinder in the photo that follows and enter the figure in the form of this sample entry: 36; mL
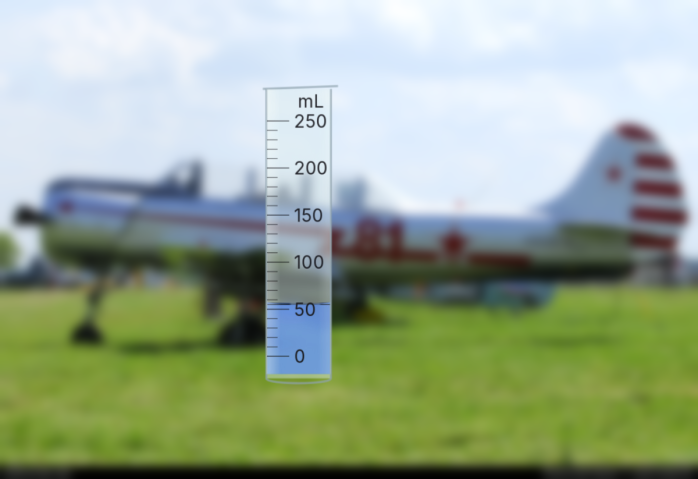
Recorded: 55; mL
